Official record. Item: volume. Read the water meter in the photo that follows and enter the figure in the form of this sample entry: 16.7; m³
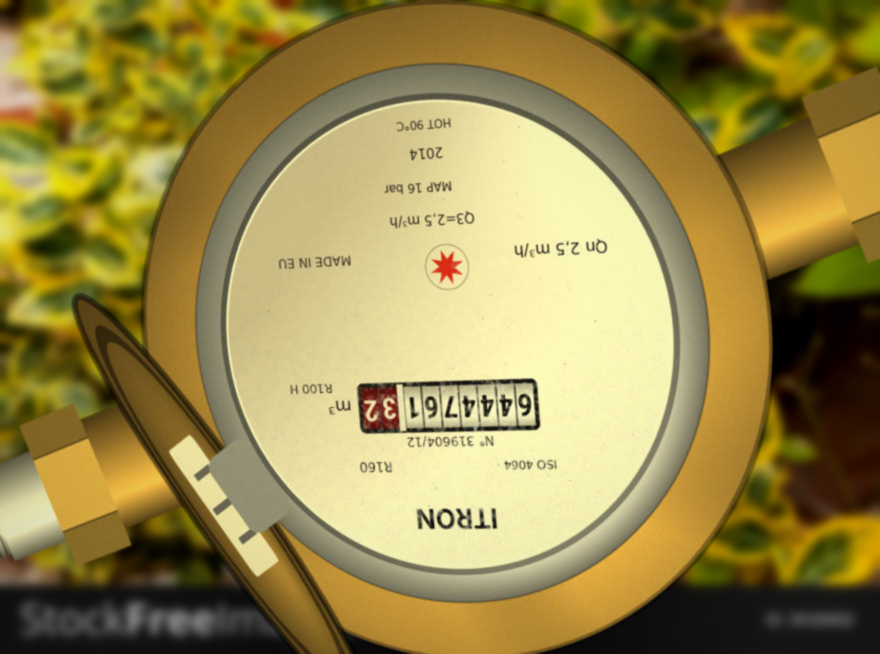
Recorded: 6444761.32; m³
